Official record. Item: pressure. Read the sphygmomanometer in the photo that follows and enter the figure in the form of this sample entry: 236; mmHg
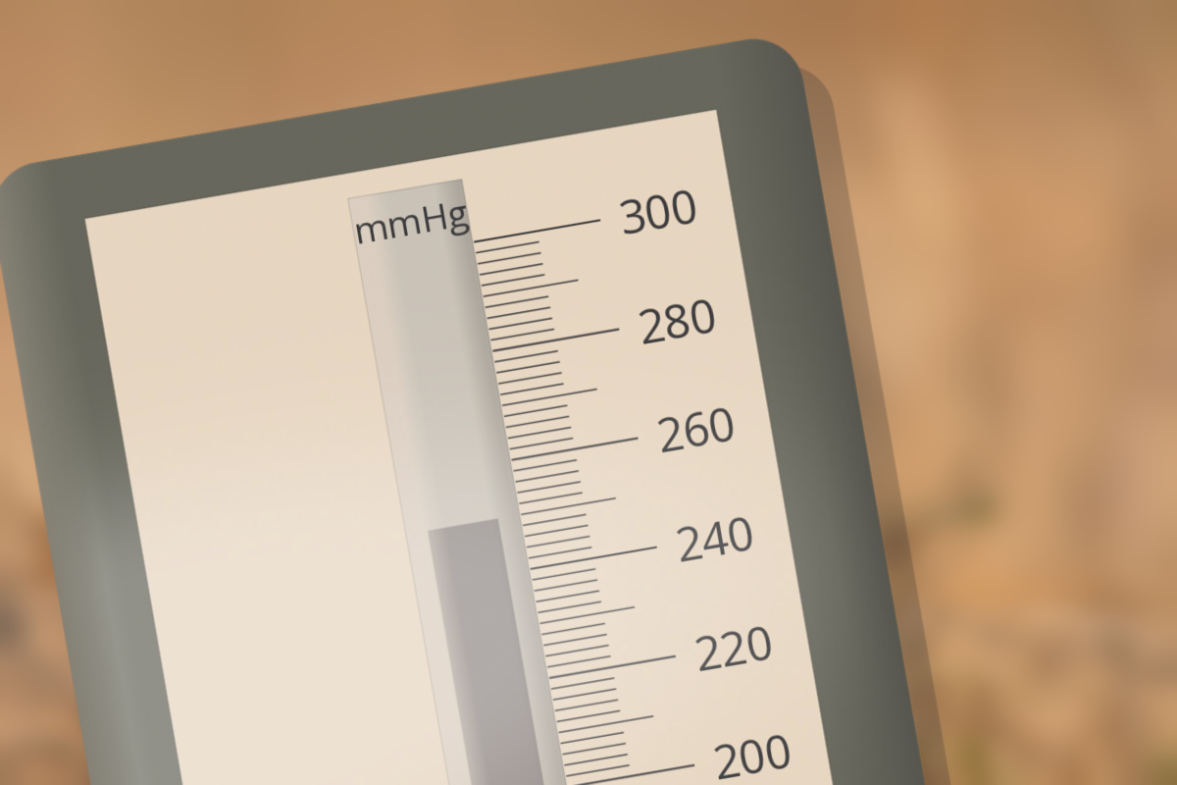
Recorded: 250; mmHg
